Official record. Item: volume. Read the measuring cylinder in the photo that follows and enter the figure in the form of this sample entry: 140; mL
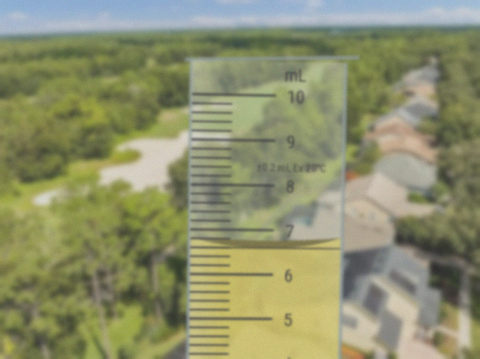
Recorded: 6.6; mL
